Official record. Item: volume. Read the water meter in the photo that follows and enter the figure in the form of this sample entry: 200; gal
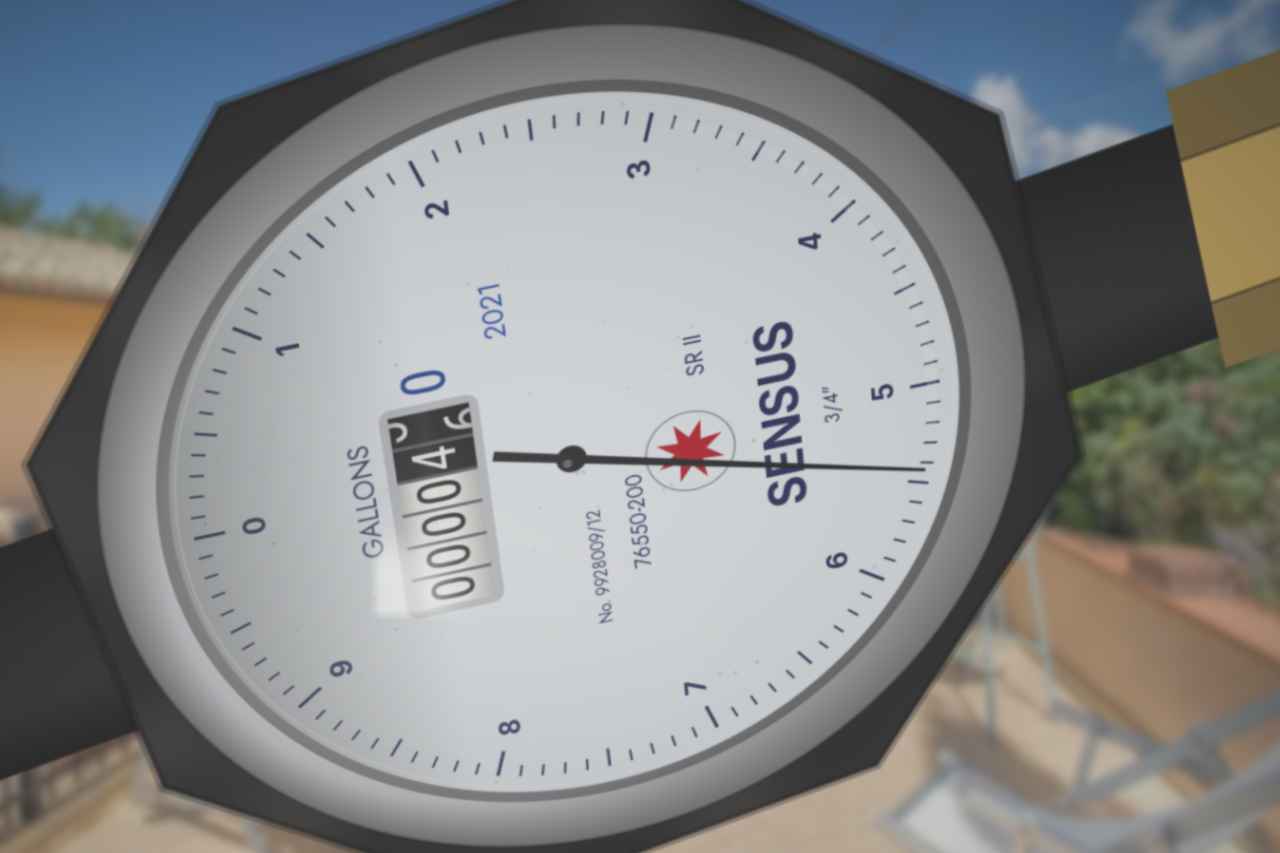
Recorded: 455.4; gal
